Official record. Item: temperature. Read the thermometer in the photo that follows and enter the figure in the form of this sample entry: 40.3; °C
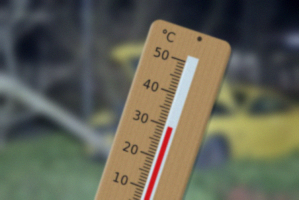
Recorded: 30; °C
